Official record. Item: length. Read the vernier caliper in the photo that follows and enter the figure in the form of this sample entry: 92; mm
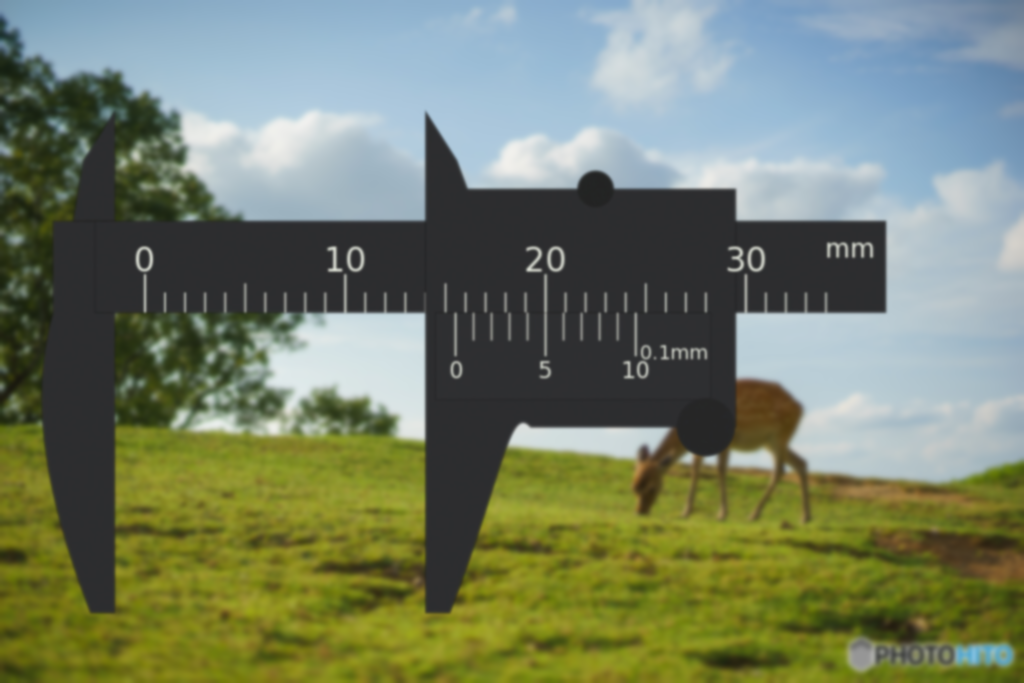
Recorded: 15.5; mm
